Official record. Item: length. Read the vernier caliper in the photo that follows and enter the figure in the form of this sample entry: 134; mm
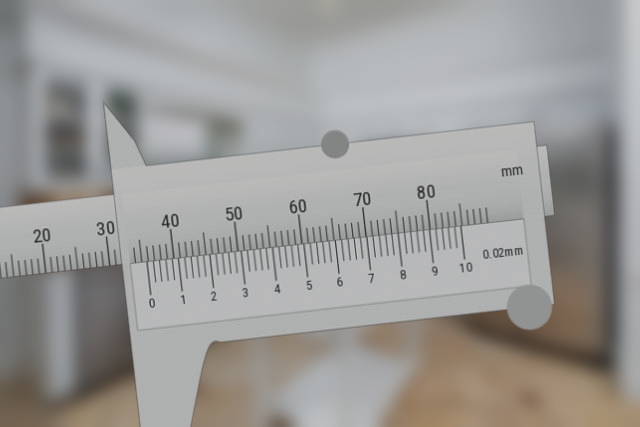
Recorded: 35.8; mm
